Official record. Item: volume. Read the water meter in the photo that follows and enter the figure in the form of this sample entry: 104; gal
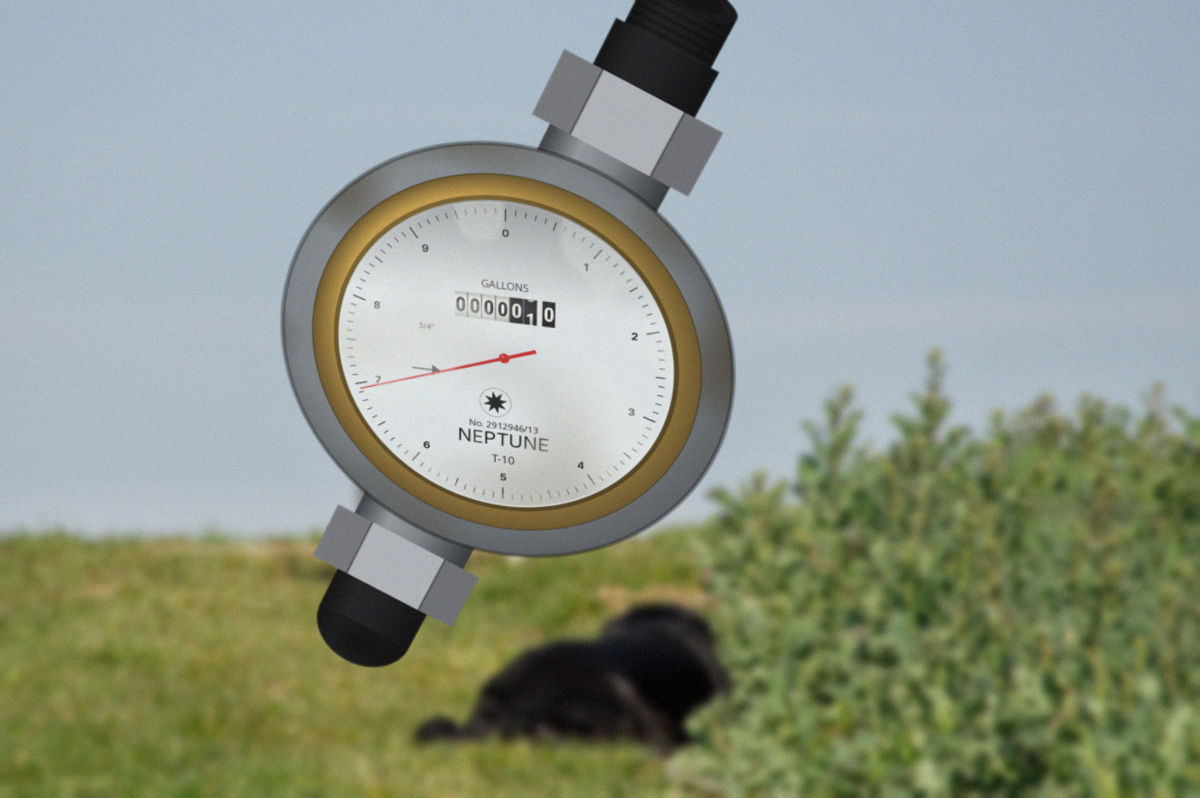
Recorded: 6.9; gal
